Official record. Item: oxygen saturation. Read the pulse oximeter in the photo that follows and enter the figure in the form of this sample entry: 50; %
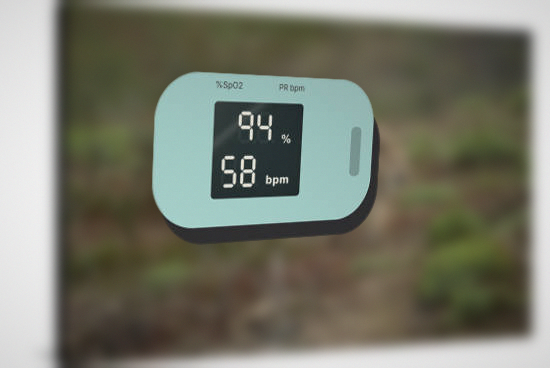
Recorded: 94; %
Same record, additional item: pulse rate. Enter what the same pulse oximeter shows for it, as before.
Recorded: 58; bpm
